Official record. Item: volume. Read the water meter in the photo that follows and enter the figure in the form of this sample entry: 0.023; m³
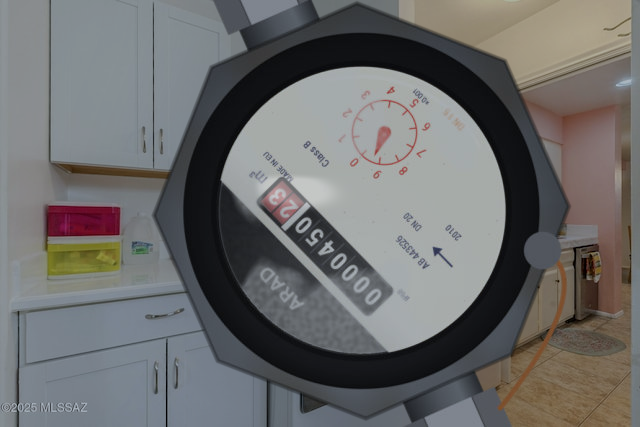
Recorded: 450.229; m³
